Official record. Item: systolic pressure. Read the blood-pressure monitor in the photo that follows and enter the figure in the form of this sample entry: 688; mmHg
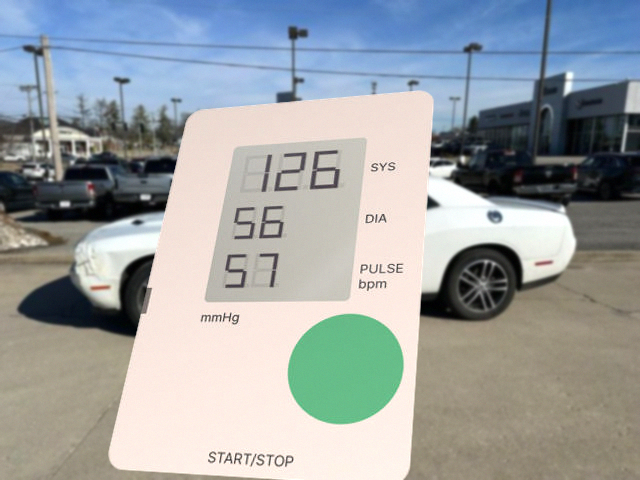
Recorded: 126; mmHg
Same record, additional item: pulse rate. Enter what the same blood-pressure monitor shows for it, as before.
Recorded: 57; bpm
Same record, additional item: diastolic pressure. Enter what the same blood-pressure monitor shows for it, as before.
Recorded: 56; mmHg
